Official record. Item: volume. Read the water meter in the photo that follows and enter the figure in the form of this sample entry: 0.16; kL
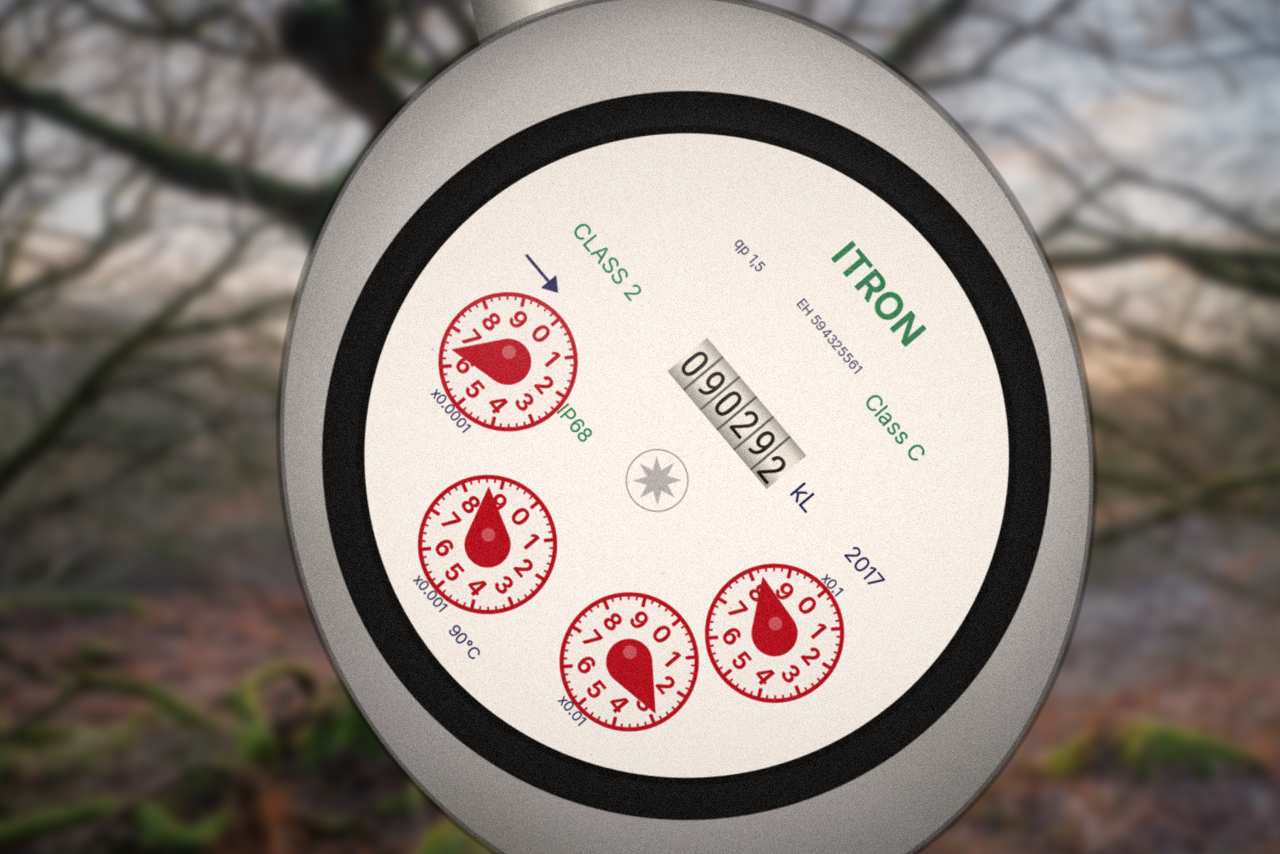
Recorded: 90291.8286; kL
